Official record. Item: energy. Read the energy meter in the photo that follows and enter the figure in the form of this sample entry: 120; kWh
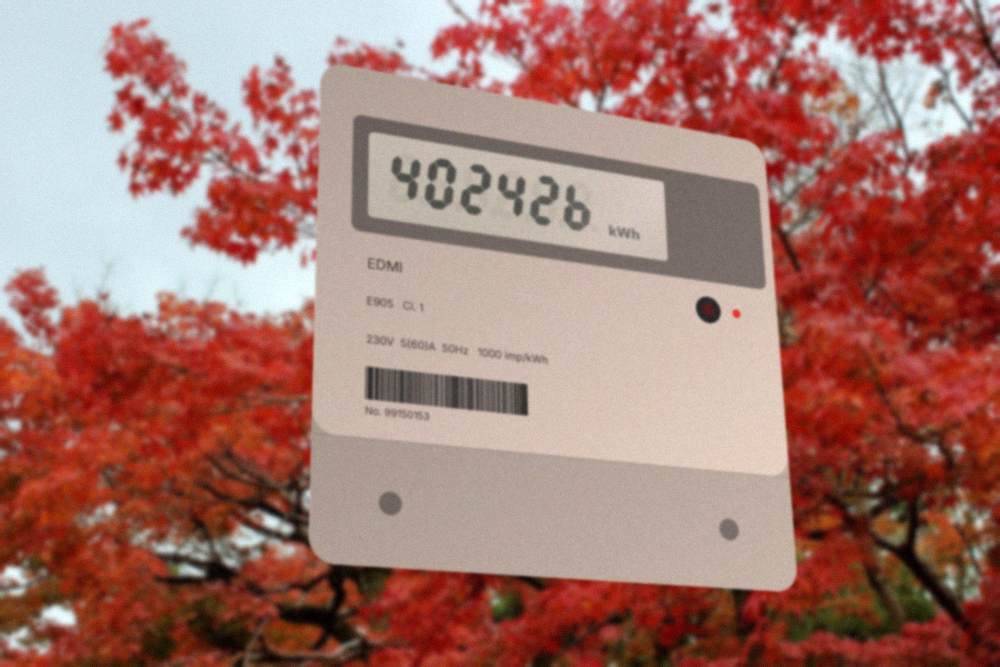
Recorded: 402426; kWh
